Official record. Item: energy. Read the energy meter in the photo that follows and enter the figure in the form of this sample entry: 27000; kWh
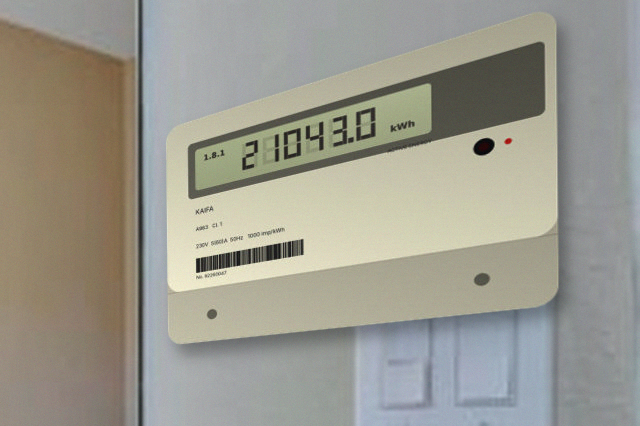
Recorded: 21043.0; kWh
